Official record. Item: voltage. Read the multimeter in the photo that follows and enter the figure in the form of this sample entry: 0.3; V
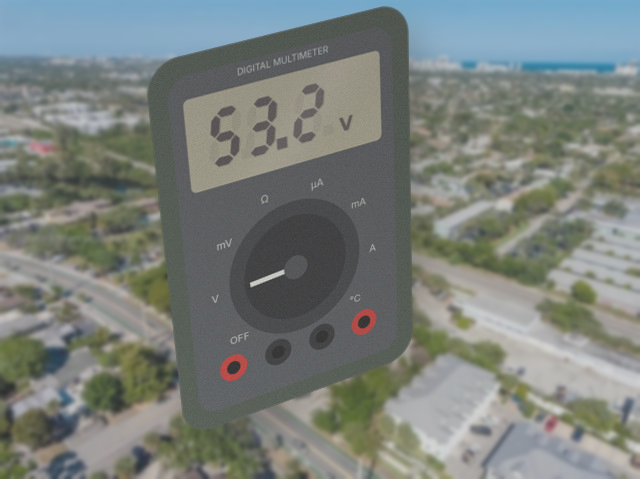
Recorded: 53.2; V
